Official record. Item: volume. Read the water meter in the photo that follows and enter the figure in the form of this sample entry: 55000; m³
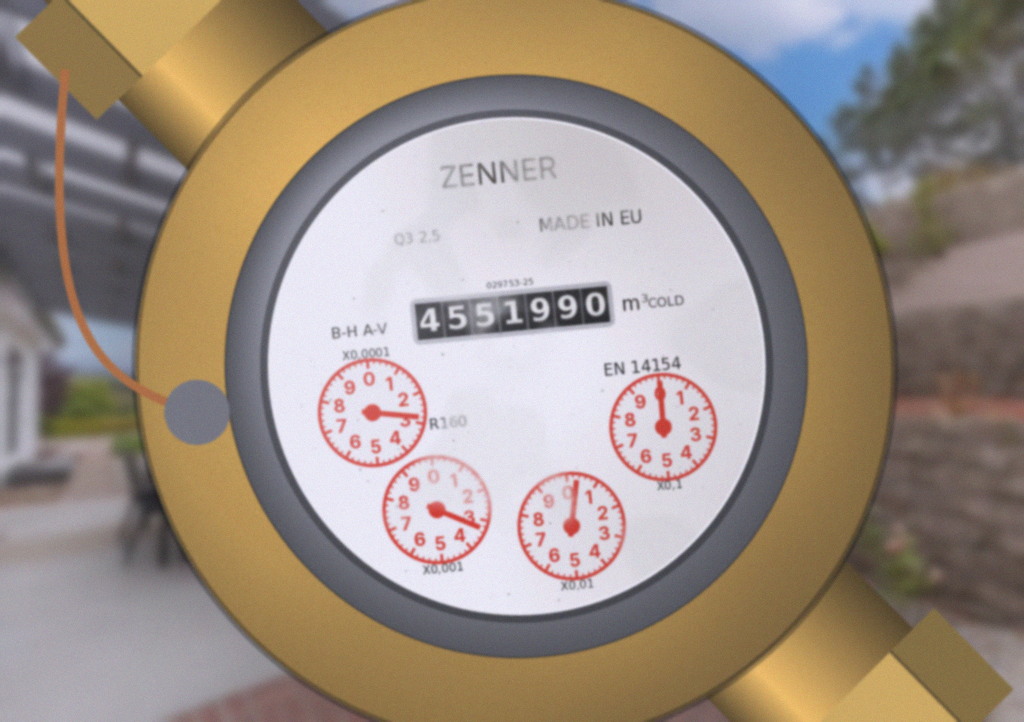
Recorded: 4551990.0032; m³
